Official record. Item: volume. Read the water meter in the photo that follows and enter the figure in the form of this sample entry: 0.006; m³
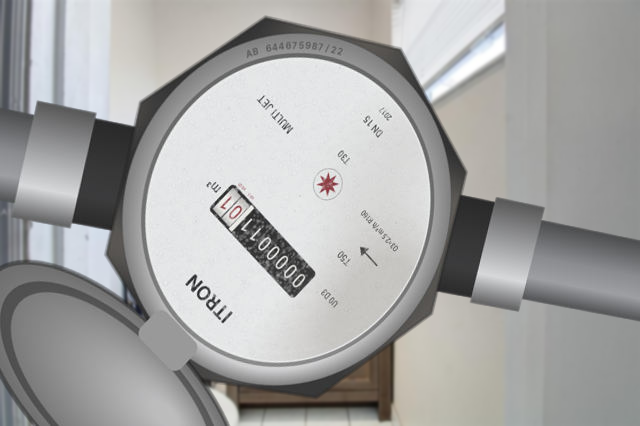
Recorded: 11.01; m³
